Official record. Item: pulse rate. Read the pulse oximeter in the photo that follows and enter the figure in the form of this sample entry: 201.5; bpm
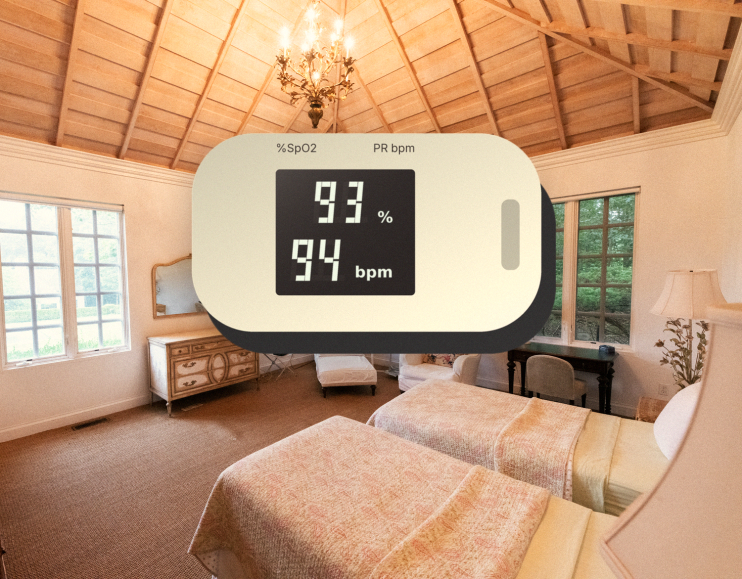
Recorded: 94; bpm
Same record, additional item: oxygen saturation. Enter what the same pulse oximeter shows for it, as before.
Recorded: 93; %
